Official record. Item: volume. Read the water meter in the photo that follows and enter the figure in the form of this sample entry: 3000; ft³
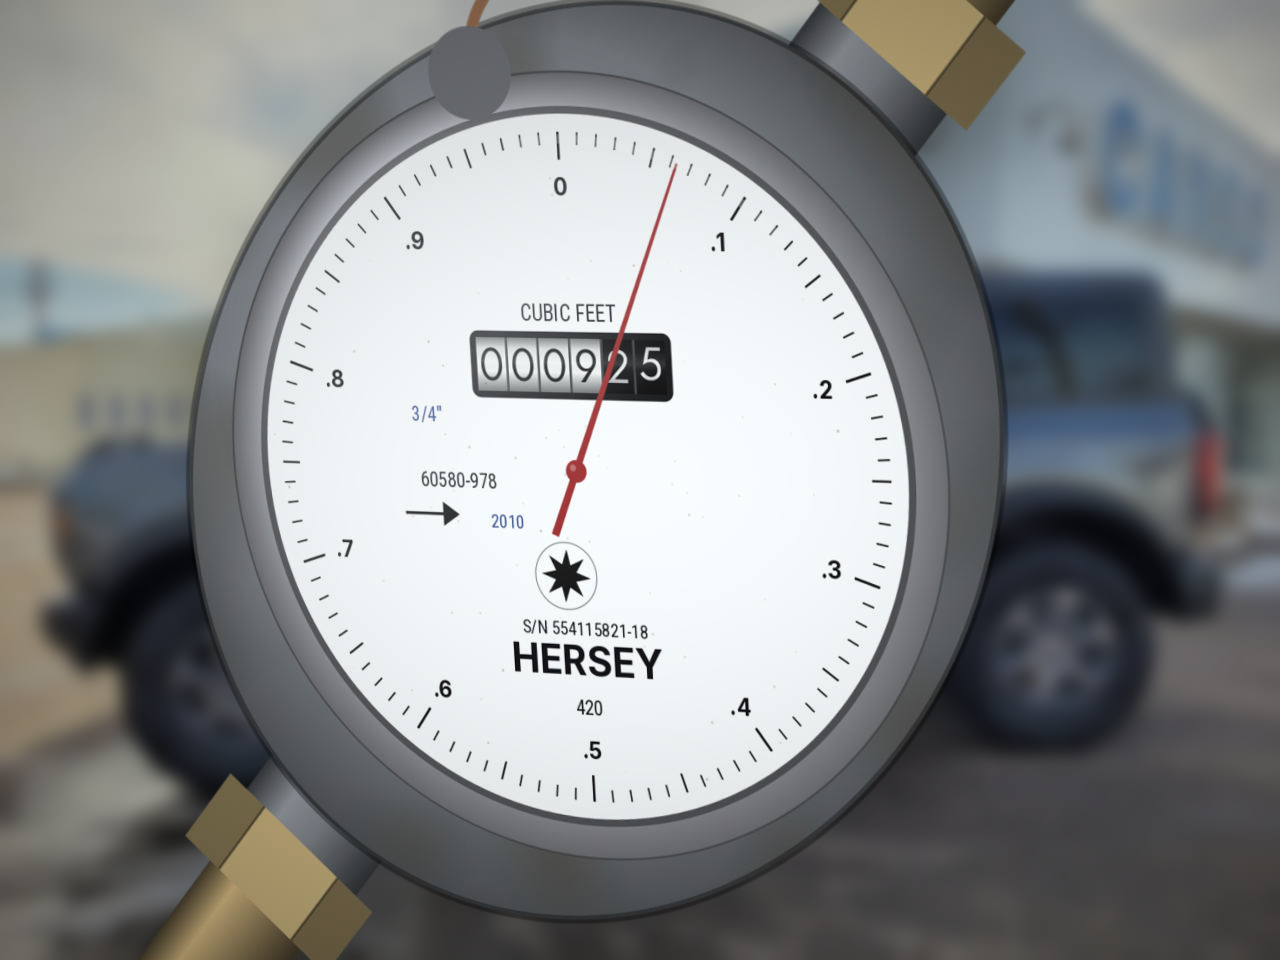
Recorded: 925.06; ft³
